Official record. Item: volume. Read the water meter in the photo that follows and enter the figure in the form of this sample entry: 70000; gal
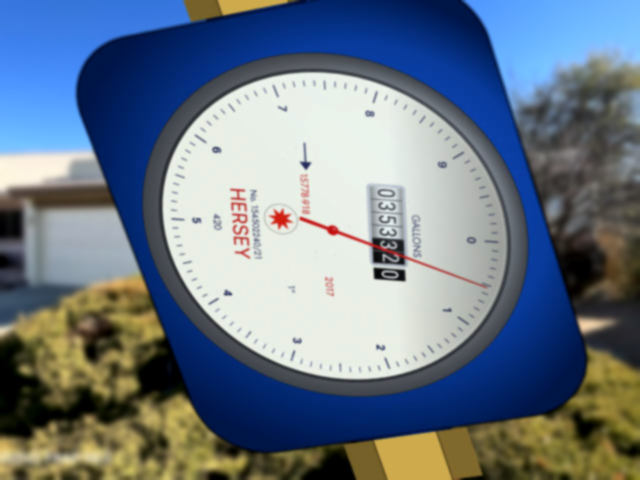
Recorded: 353320.5; gal
